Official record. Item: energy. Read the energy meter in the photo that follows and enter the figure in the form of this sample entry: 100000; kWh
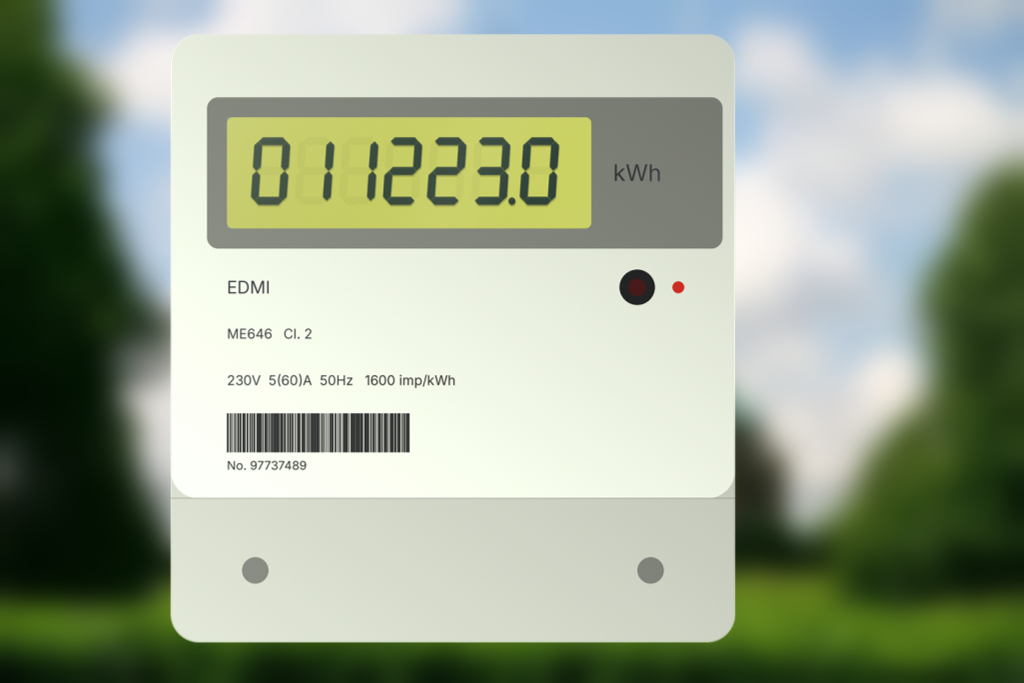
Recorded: 11223.0; kWh
